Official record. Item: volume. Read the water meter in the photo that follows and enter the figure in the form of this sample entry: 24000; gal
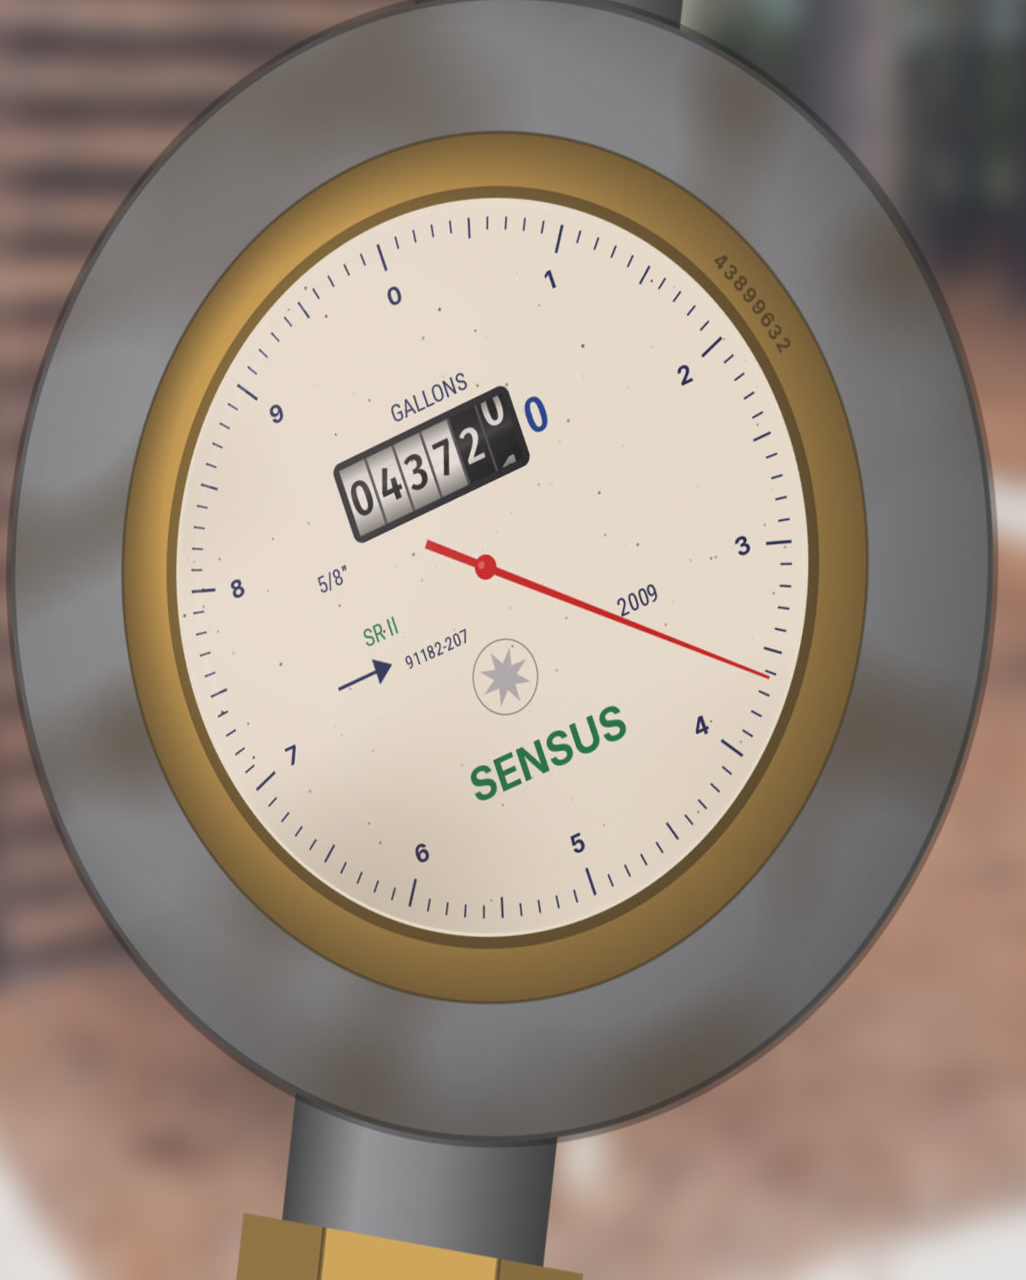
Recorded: 437203.6; gal
